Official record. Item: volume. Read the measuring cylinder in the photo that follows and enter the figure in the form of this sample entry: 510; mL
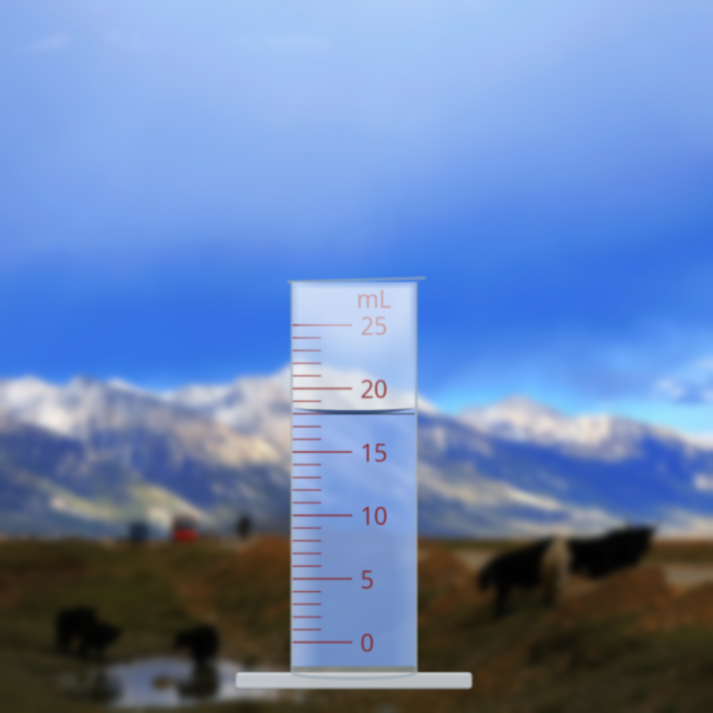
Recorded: 18; mL
